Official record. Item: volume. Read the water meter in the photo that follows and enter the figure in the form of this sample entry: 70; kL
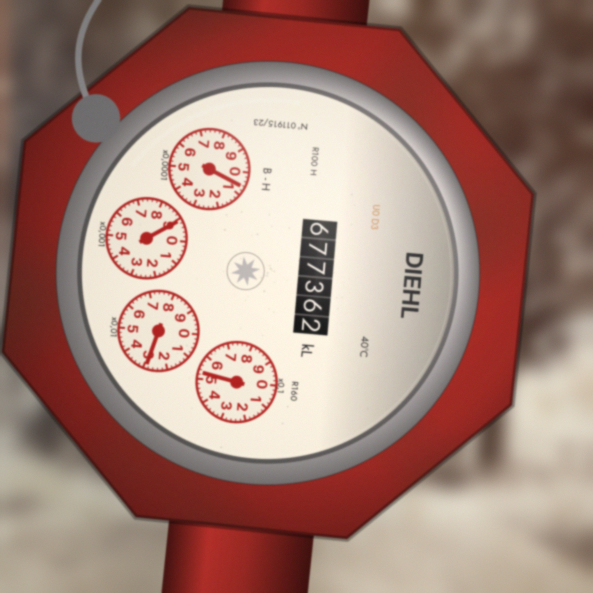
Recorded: 677362.5290; kL
